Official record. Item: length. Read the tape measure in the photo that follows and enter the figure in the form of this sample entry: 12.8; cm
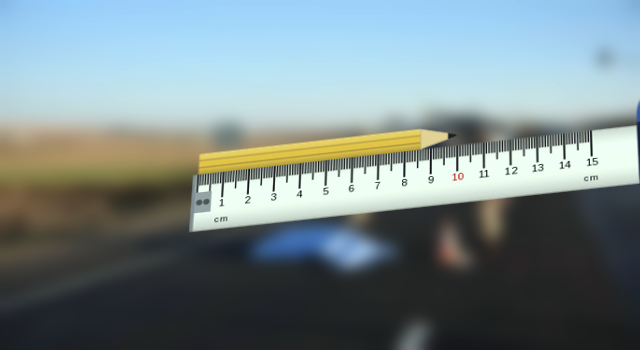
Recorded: 10; cm
